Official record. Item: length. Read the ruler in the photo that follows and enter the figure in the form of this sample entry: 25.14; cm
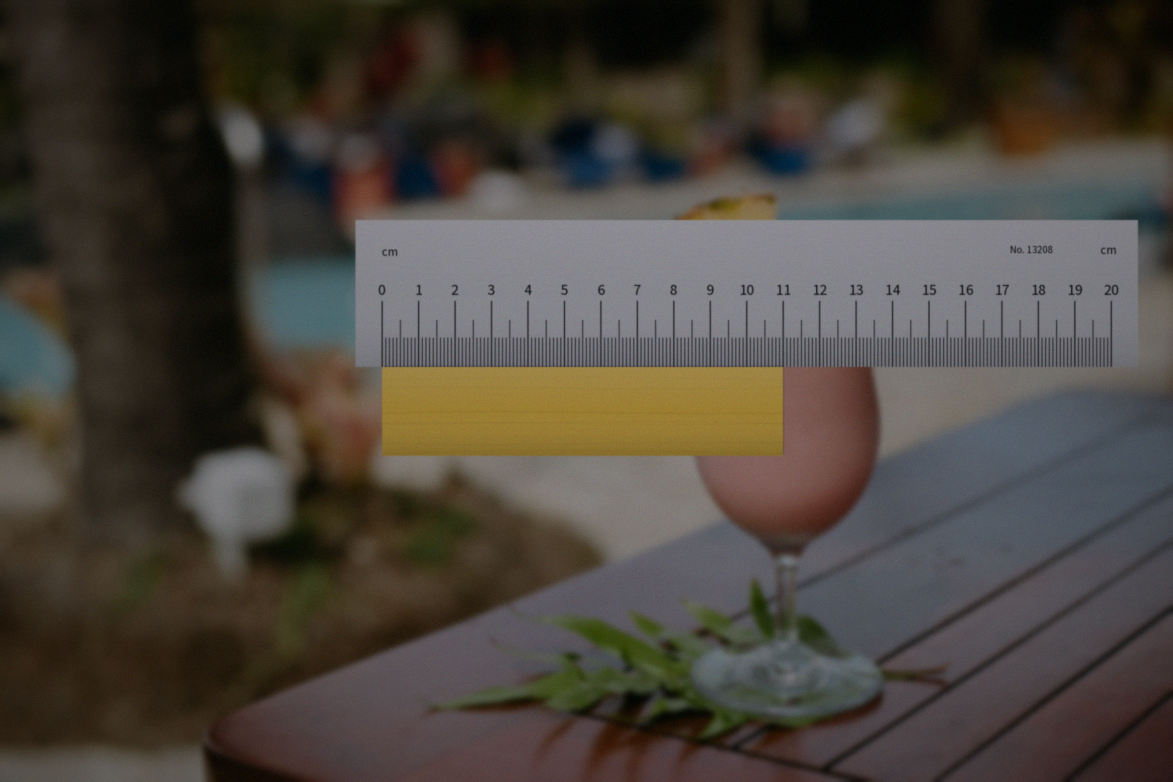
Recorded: 11; cm
